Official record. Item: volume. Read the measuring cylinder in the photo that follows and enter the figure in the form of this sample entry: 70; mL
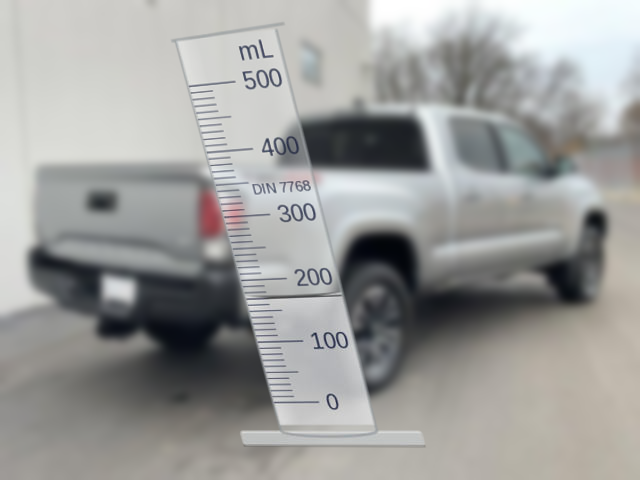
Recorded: 170; mL
